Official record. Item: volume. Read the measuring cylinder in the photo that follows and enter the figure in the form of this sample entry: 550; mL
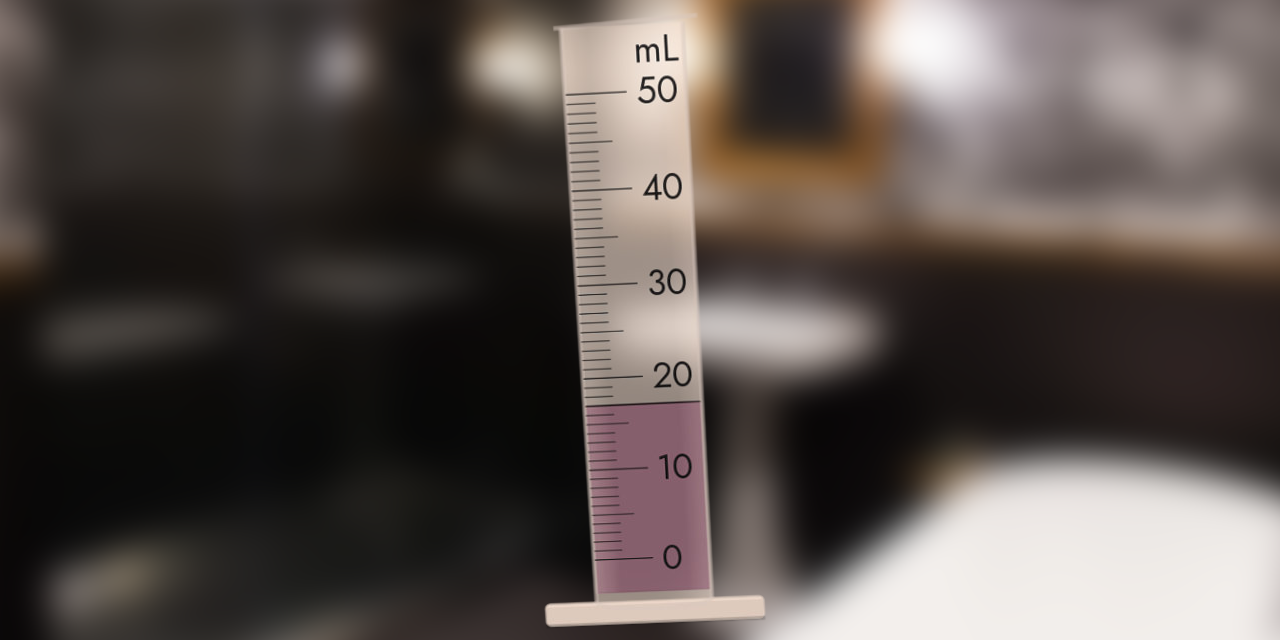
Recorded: 17; mL
